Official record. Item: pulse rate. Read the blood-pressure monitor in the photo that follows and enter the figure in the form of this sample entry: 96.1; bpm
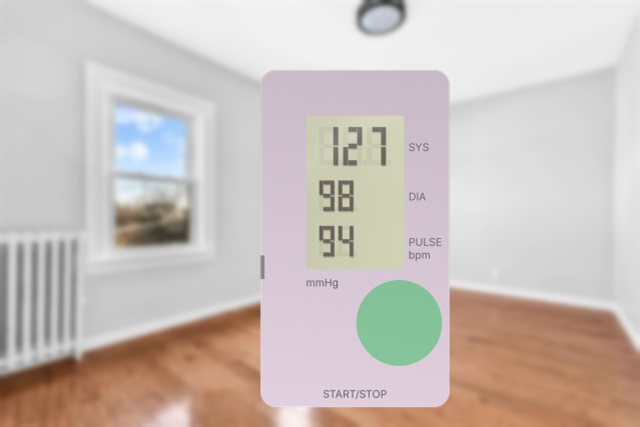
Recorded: 94; bpm
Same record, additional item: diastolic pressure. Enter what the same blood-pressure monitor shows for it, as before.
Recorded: 98; mmHg
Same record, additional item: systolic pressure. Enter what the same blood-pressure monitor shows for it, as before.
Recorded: 127; mmHg
